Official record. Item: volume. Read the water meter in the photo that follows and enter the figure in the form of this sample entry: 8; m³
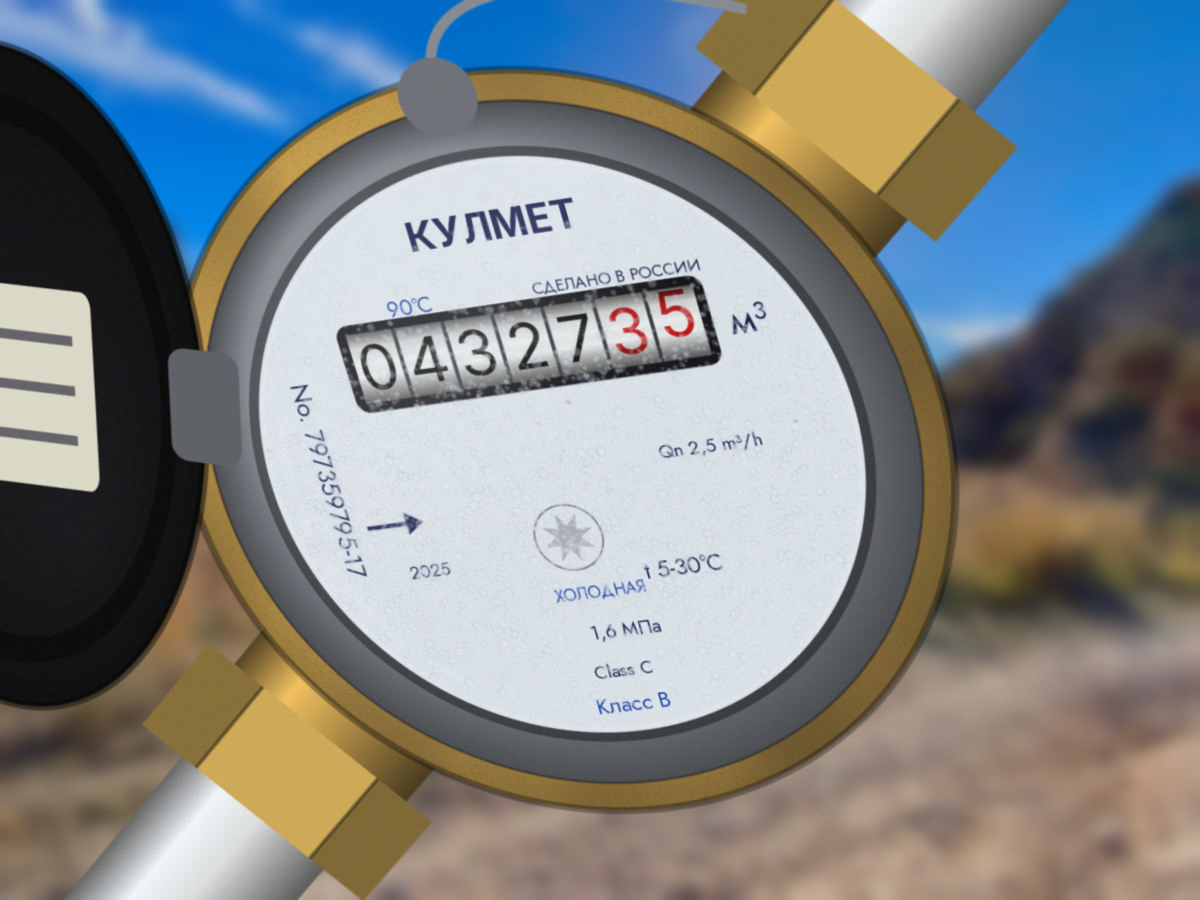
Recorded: 4327.35; m³
